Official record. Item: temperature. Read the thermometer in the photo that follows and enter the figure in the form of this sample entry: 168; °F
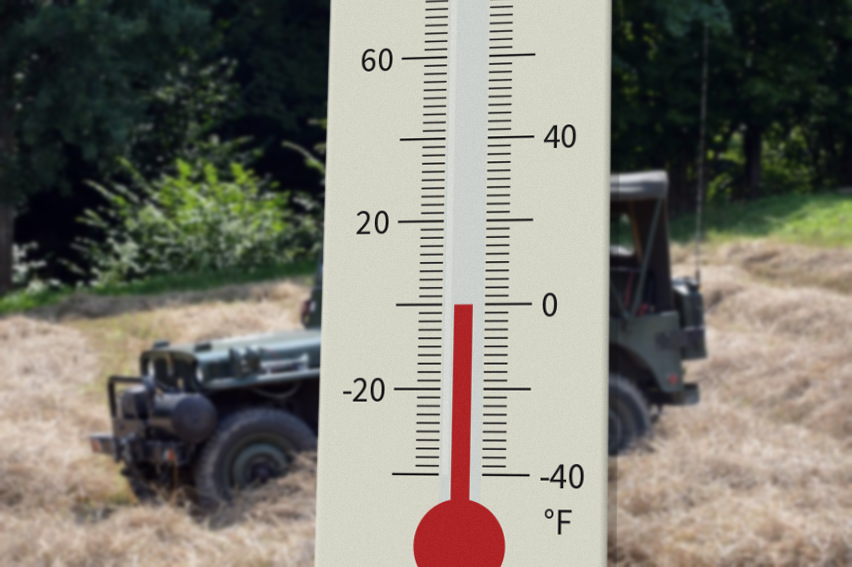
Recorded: 0; °F
